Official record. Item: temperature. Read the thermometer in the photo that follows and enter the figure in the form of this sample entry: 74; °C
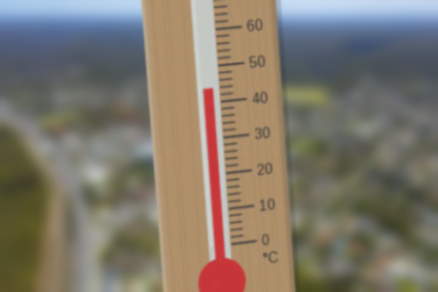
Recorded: 44; °C
